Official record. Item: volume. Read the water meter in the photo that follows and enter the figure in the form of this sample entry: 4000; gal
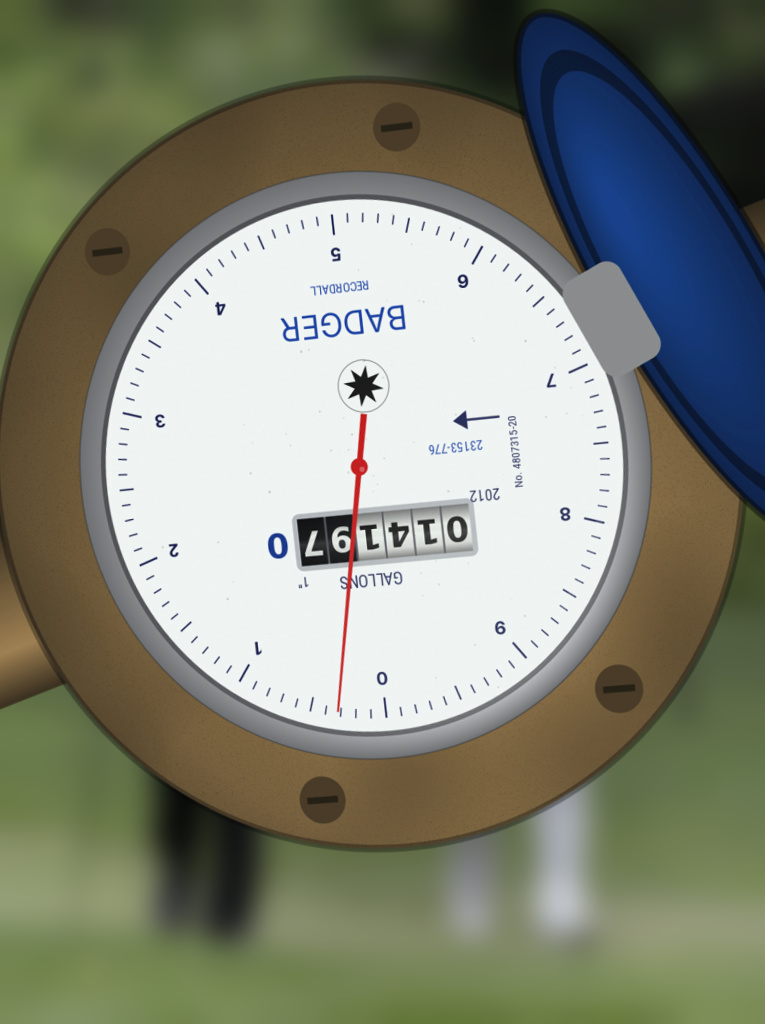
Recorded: 141970.3; gal
